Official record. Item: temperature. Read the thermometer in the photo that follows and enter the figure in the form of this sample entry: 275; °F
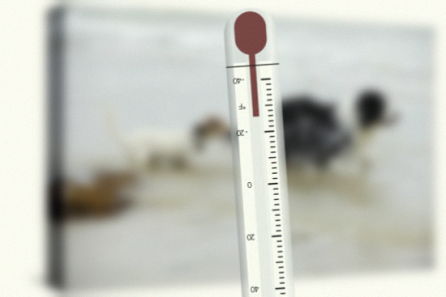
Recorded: -26; °F
